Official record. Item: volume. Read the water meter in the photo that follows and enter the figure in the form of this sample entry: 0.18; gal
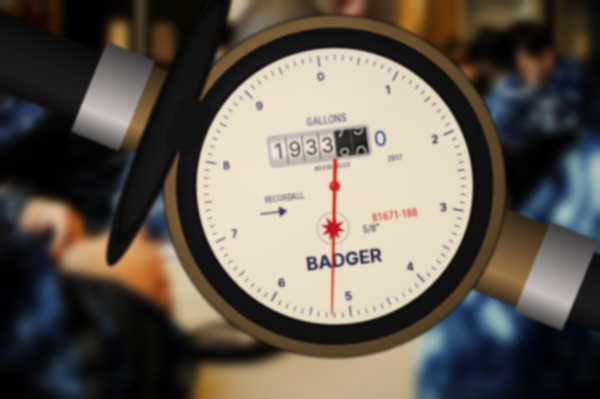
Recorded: 1933795.2; gal
